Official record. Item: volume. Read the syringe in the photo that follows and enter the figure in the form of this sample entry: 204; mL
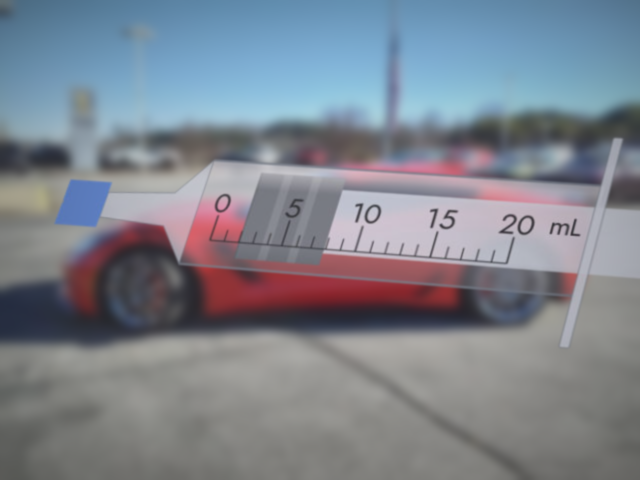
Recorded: 2; mL
